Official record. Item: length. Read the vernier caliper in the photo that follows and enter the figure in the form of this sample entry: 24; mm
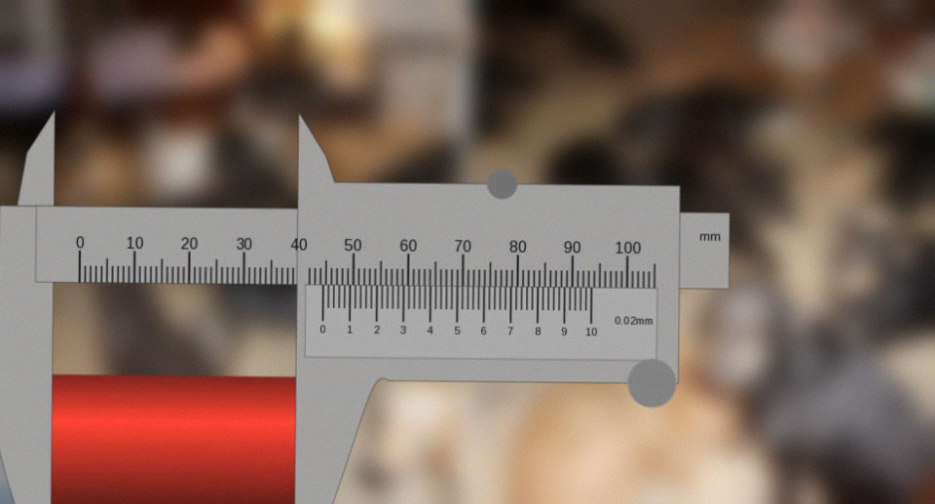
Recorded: 44.5; mm
